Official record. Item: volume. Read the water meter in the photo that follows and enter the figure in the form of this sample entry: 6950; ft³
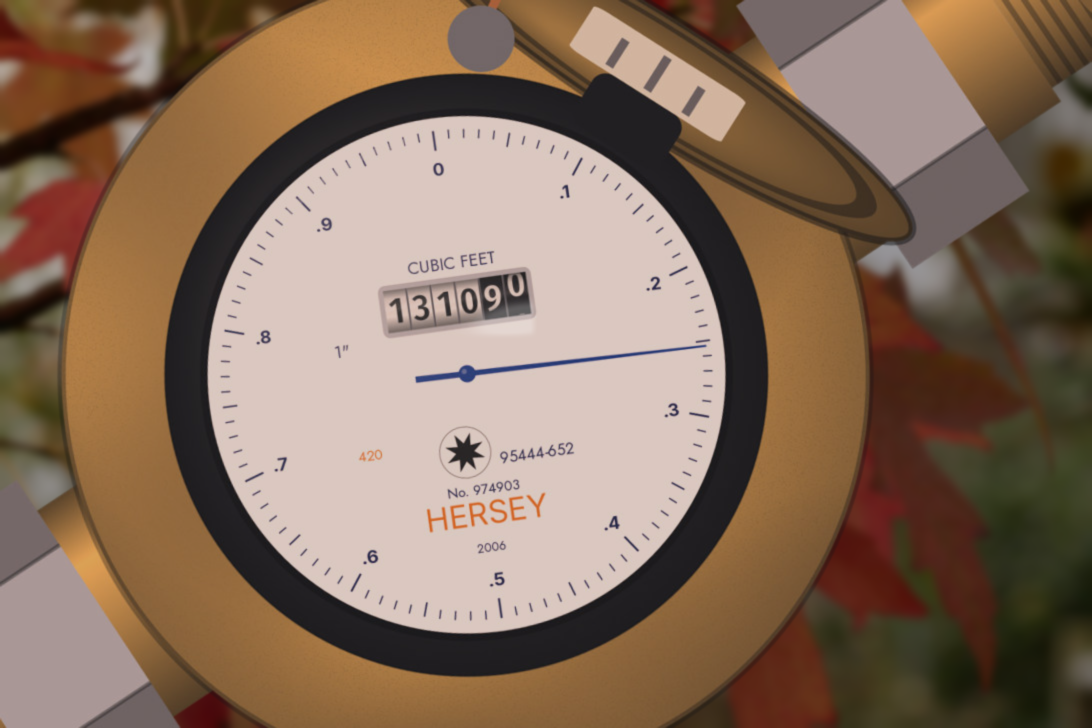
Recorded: 131090.25; ft³
